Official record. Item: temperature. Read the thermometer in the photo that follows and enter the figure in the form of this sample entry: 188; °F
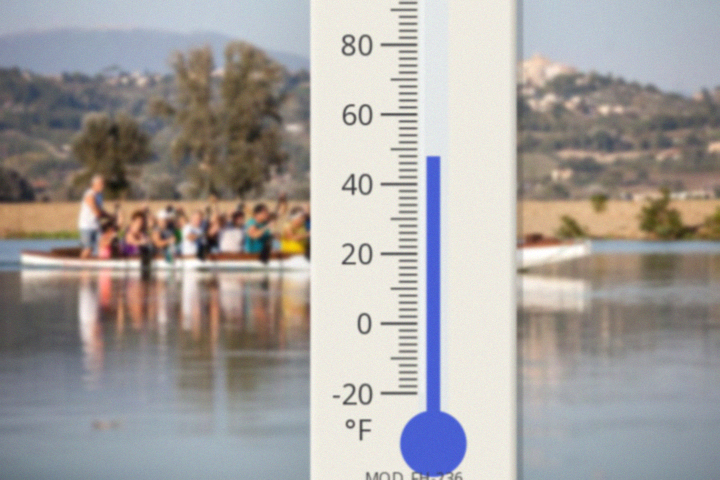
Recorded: 48; °F
